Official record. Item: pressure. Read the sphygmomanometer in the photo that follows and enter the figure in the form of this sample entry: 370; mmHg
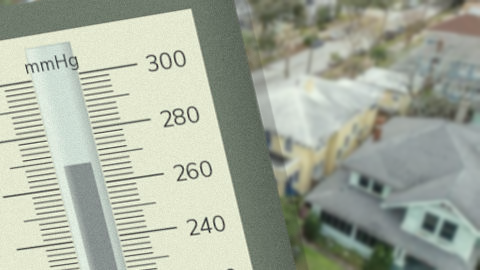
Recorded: 268; mmHg
